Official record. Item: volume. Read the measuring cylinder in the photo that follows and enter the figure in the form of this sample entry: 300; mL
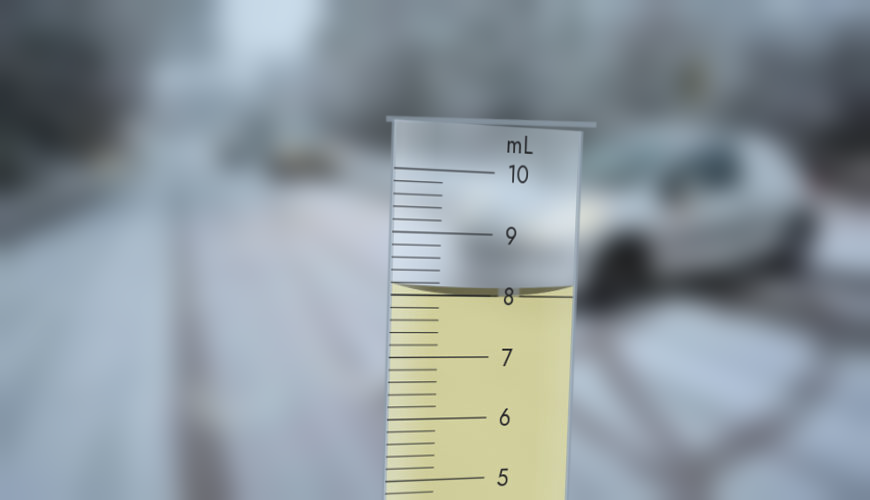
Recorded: 8; mL
